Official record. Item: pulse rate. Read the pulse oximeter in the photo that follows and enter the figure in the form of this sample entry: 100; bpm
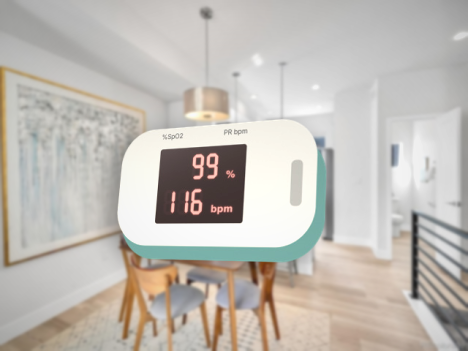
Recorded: 116; bpm
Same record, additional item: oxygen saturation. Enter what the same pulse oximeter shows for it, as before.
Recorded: 99; %
